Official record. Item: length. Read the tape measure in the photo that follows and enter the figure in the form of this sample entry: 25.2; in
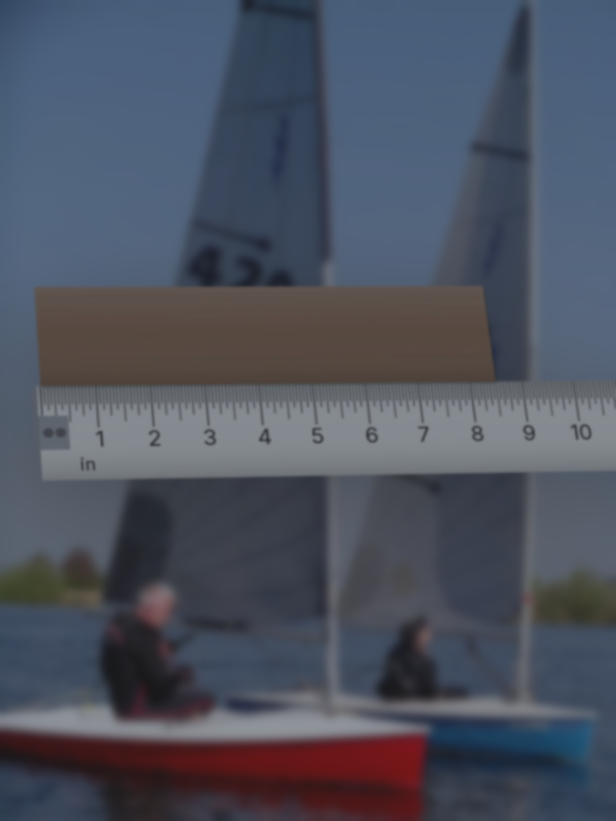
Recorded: 8.5; in
